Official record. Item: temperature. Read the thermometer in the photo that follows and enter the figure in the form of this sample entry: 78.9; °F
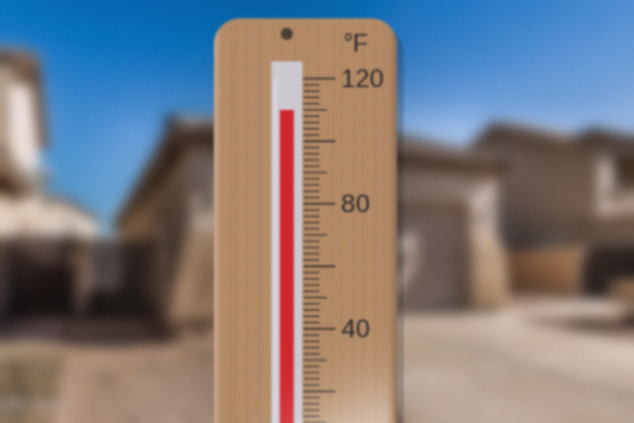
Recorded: 110; °F
